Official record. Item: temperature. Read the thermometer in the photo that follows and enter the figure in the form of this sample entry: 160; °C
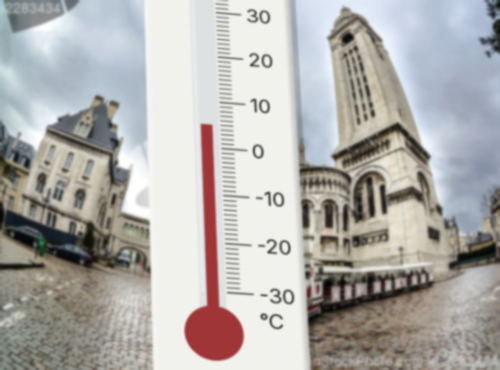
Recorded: 5; °C
